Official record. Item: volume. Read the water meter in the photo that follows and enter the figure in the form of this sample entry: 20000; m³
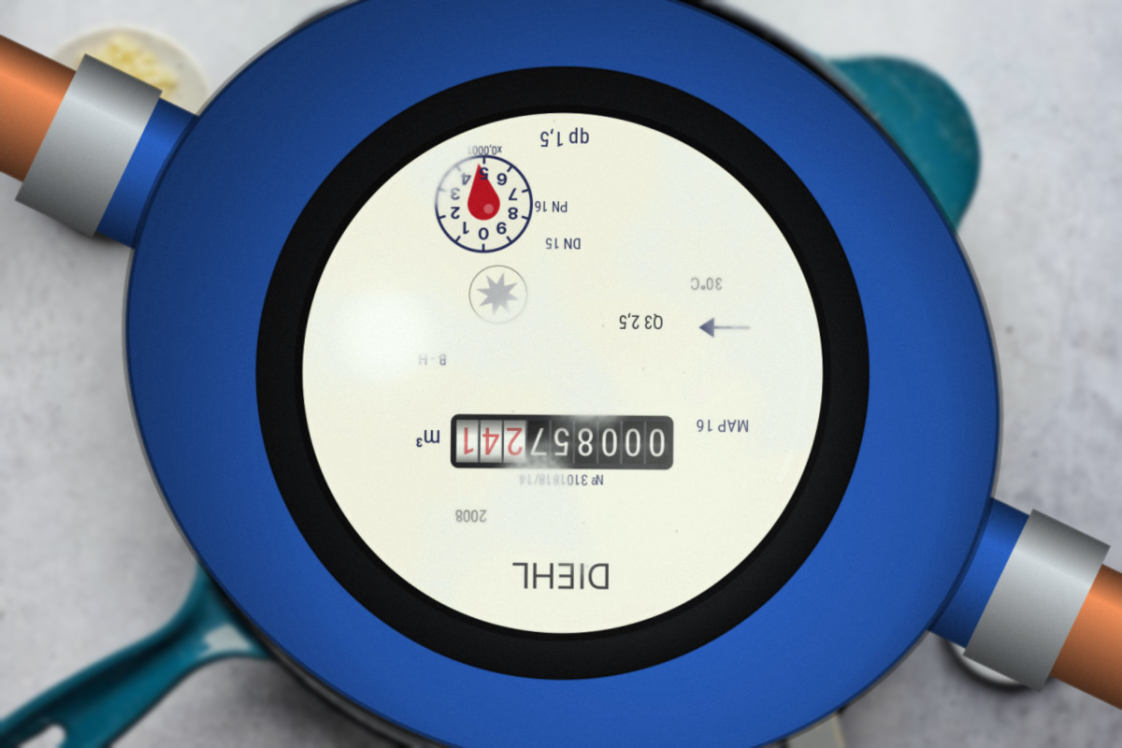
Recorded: 857.2414; m³
